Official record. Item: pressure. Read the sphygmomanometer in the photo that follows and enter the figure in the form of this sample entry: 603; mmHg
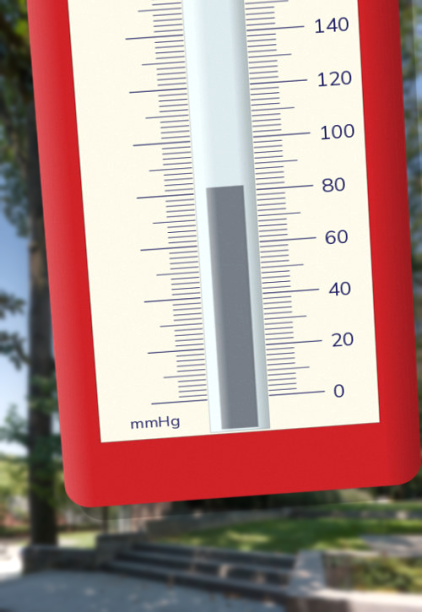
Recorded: 82; mmHg
